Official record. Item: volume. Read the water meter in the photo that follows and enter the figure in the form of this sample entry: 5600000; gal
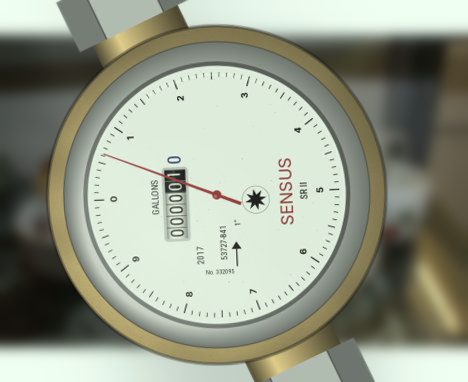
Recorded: 10.6; gal
